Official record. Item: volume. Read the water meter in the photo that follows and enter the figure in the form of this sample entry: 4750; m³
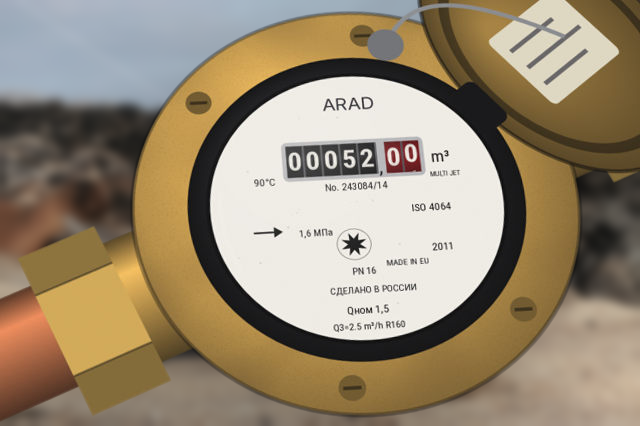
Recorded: 52.00; m³
